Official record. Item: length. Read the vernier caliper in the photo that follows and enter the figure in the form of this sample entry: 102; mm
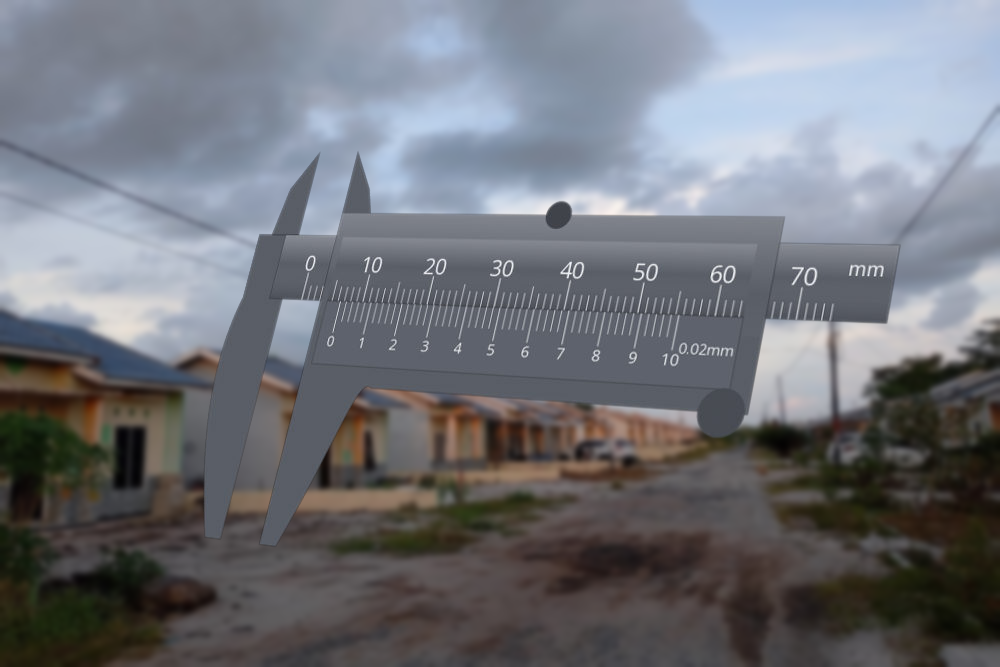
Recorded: 6.4; mm
